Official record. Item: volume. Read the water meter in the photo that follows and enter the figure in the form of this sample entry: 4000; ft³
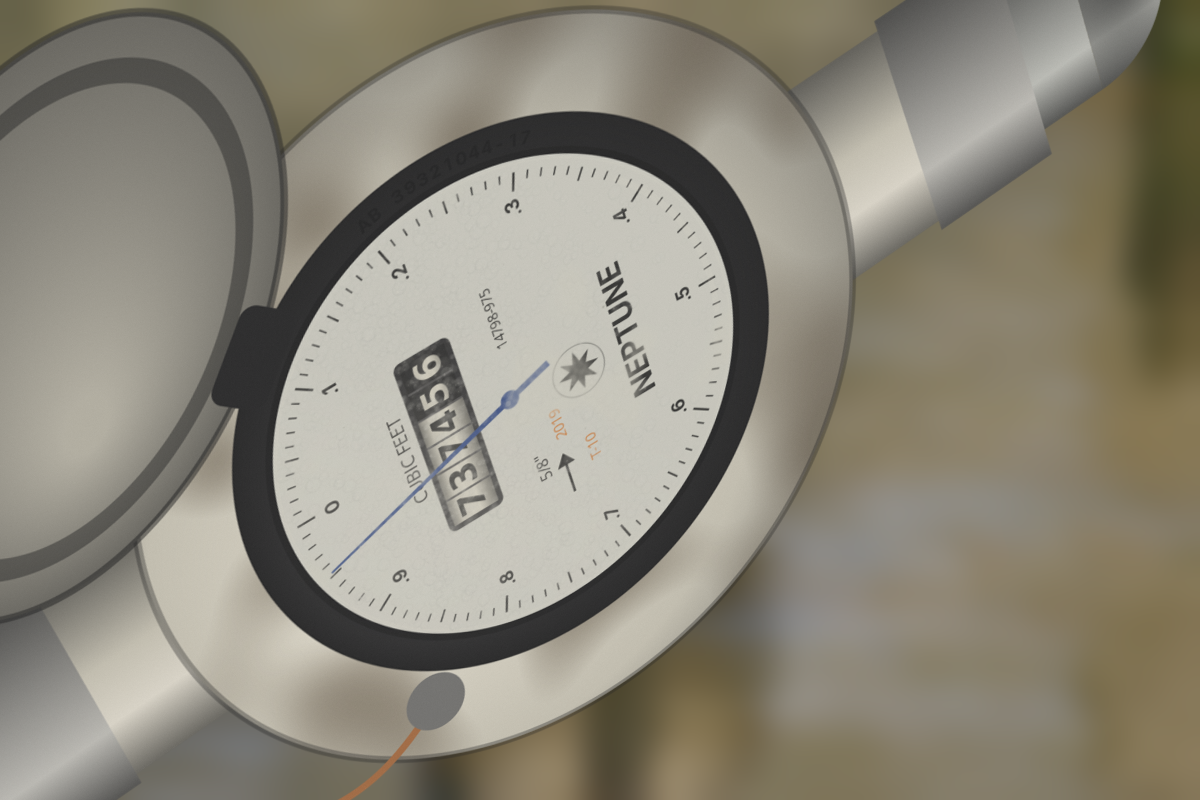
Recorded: 737455.95; ft³
